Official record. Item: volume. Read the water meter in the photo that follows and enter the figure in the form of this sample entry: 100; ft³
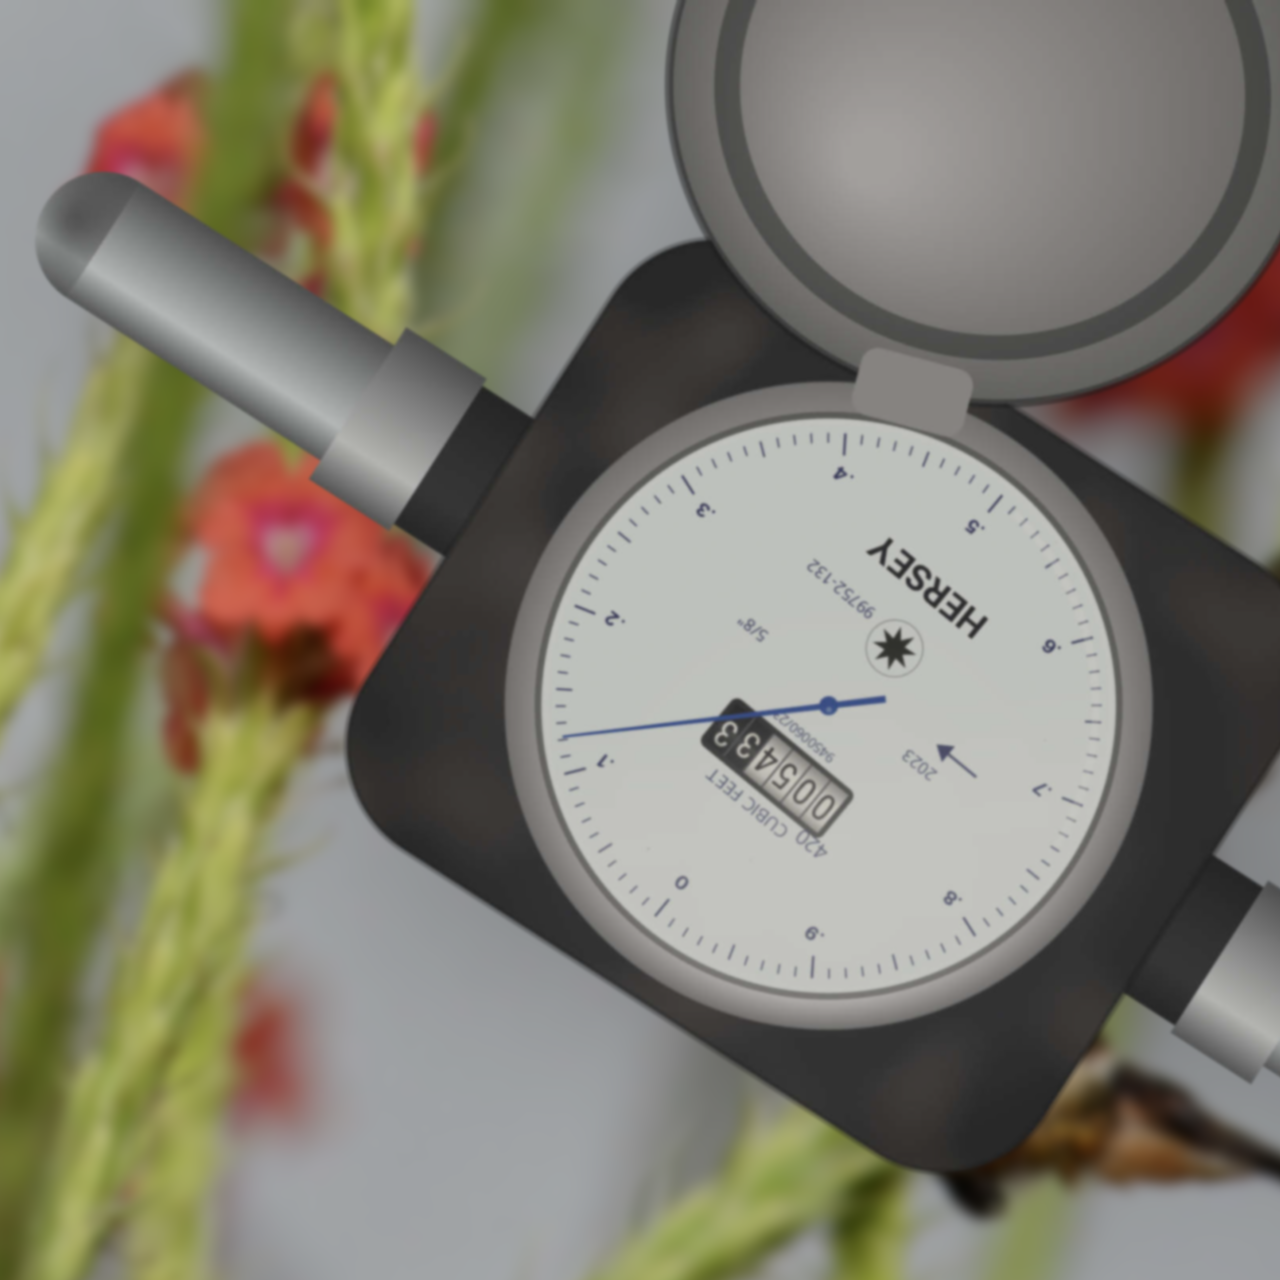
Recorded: 5433.12; ft³
